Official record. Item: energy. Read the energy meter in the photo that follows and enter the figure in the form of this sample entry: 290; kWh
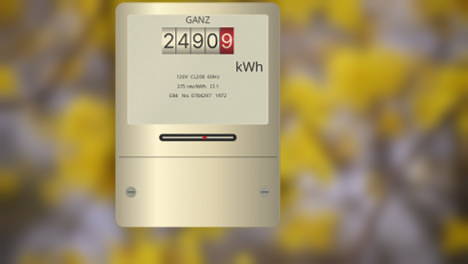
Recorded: 2490.9; kWh
